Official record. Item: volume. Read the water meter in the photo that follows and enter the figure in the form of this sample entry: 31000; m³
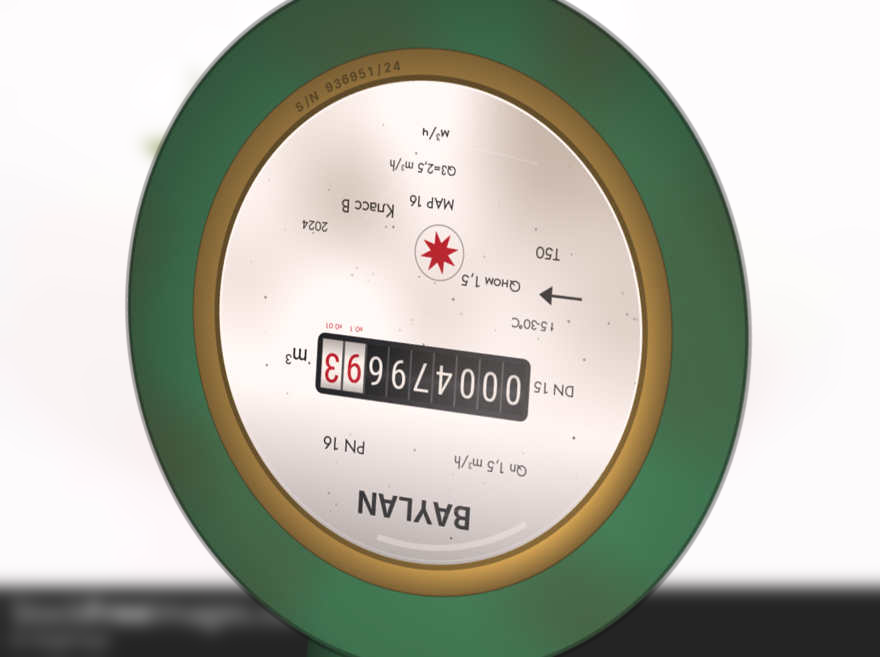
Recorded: 4796.93; m³
